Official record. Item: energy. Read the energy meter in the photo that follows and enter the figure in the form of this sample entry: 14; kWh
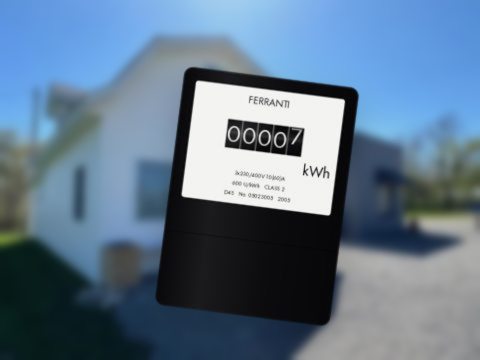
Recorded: 7; kWh
